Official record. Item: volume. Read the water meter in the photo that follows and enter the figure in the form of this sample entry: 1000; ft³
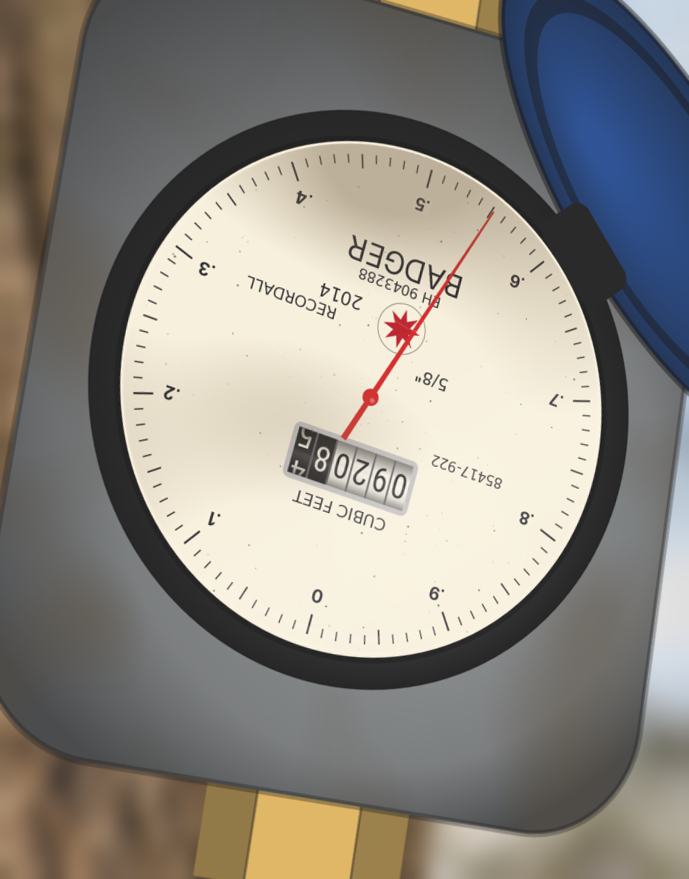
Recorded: 92084.55; ft³
